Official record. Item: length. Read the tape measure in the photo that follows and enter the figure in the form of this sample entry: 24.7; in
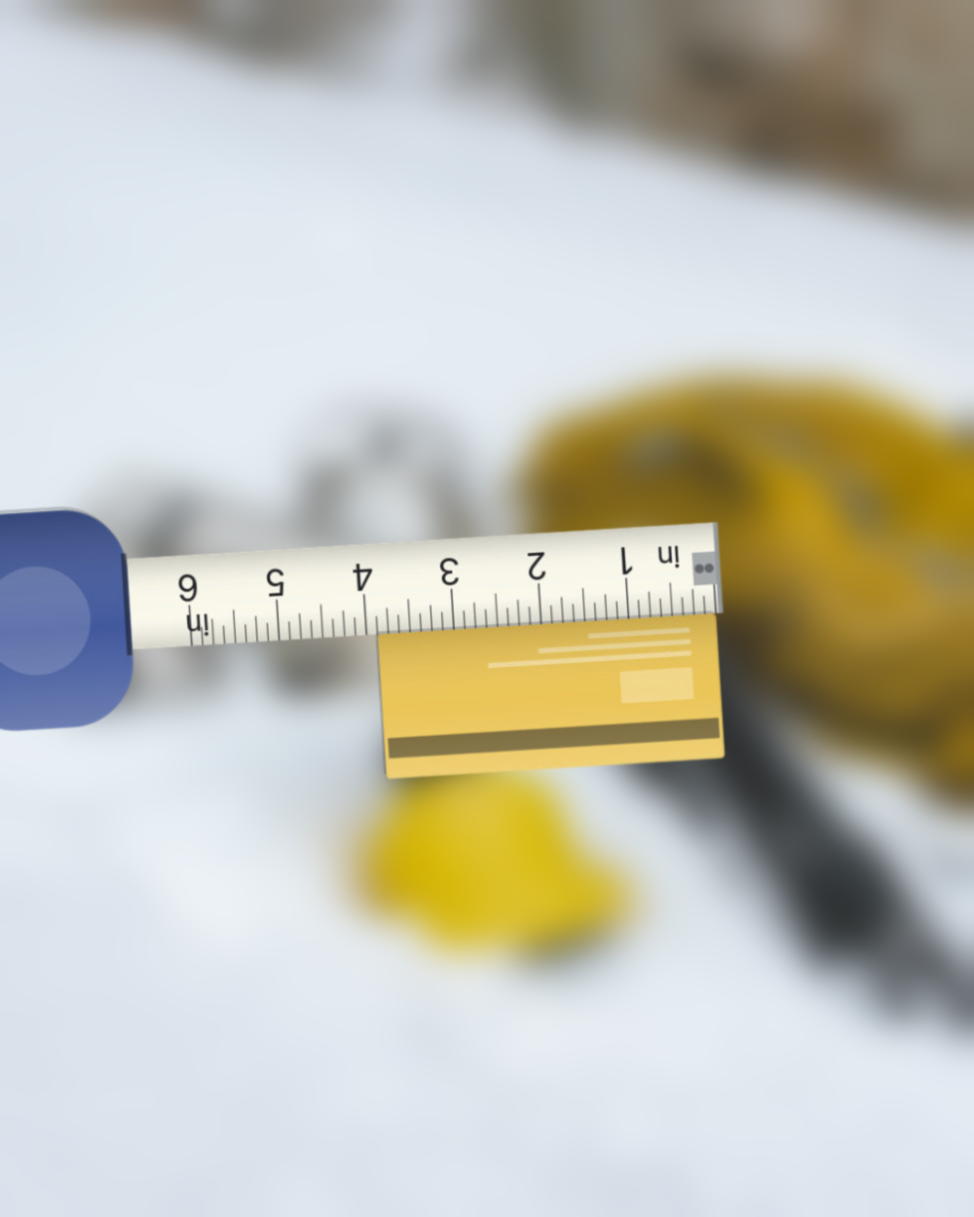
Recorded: 3.875; in
